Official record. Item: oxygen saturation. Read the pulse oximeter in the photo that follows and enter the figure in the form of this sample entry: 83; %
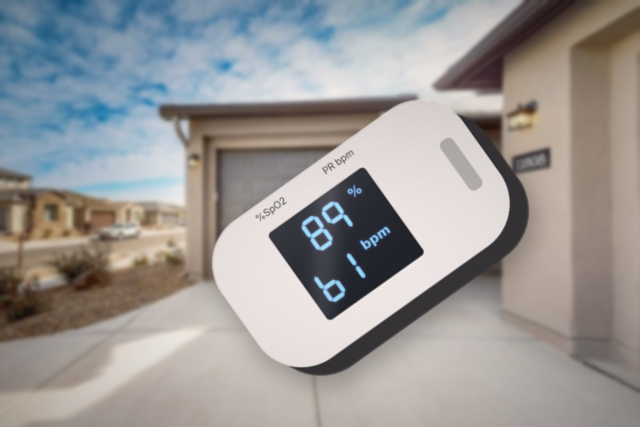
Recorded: 89; %
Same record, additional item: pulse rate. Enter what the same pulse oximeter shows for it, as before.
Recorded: 61; bpm
